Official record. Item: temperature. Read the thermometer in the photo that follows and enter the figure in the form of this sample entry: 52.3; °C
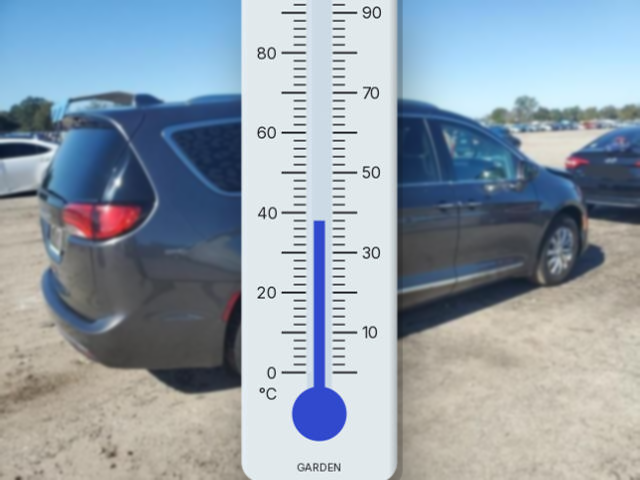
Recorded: 38; °C
